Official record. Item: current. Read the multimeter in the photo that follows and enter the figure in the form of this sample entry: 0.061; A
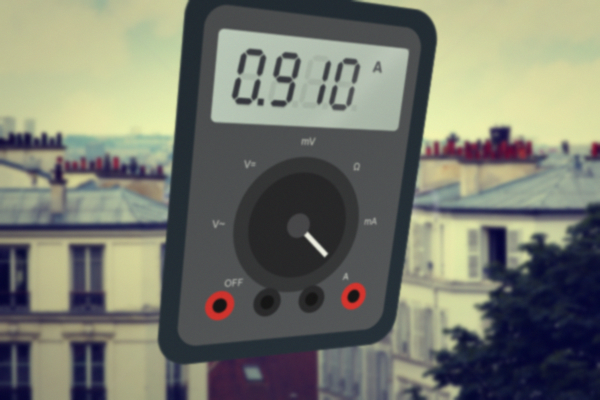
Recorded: 0.910; A
